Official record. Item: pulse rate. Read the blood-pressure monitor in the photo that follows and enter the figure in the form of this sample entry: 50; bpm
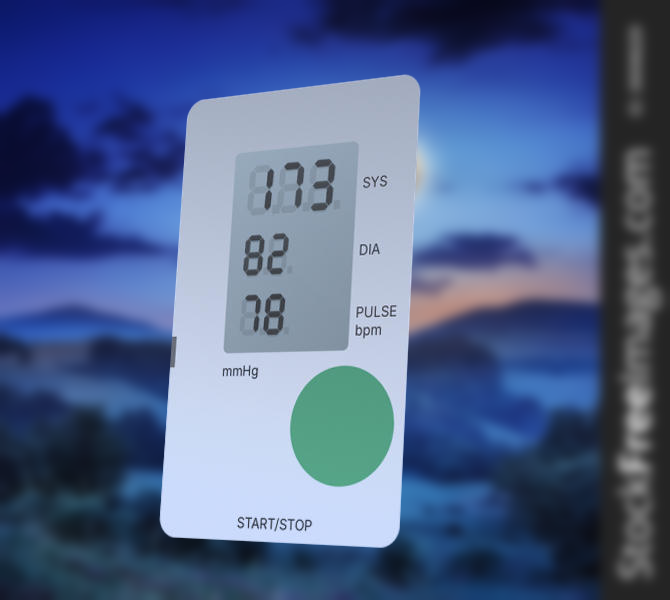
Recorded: 78; bpm
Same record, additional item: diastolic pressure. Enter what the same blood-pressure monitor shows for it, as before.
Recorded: 82; mmHg
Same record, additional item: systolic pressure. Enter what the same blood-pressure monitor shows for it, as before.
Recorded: 173; mmHg
